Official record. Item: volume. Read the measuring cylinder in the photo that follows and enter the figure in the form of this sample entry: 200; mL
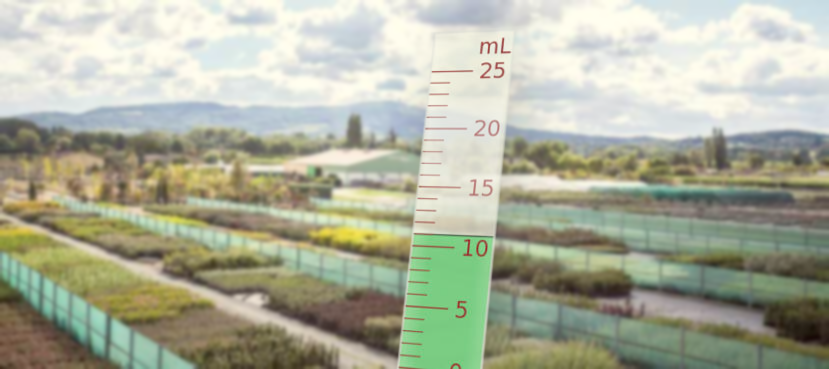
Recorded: 11; mL
